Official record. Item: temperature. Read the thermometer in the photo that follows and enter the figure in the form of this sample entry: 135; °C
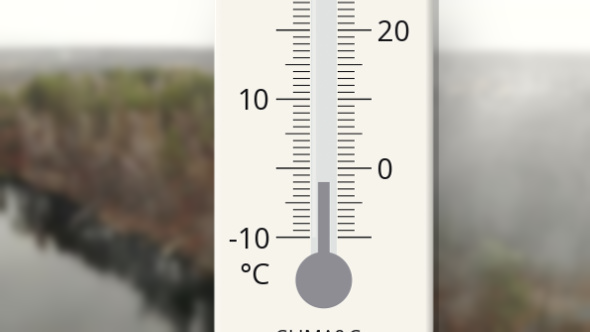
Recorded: -2; °C
